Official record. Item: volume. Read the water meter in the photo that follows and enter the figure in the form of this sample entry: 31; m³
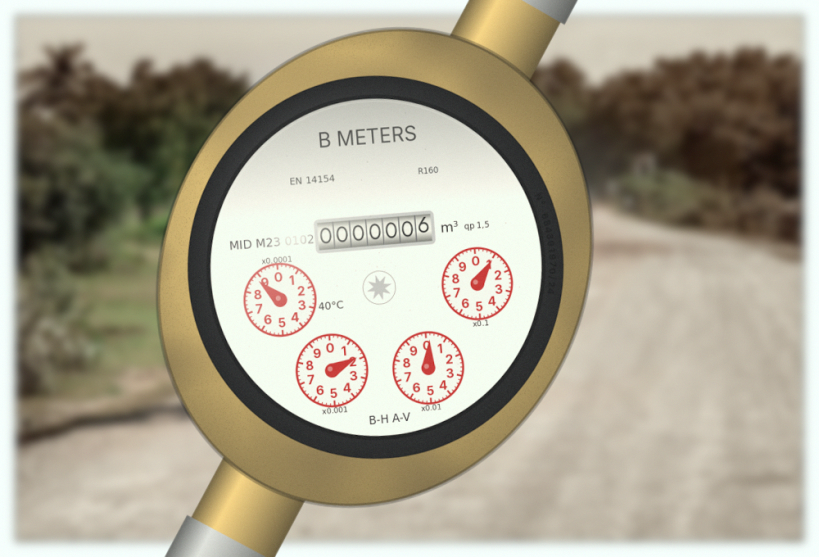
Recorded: 6.1018; m³
